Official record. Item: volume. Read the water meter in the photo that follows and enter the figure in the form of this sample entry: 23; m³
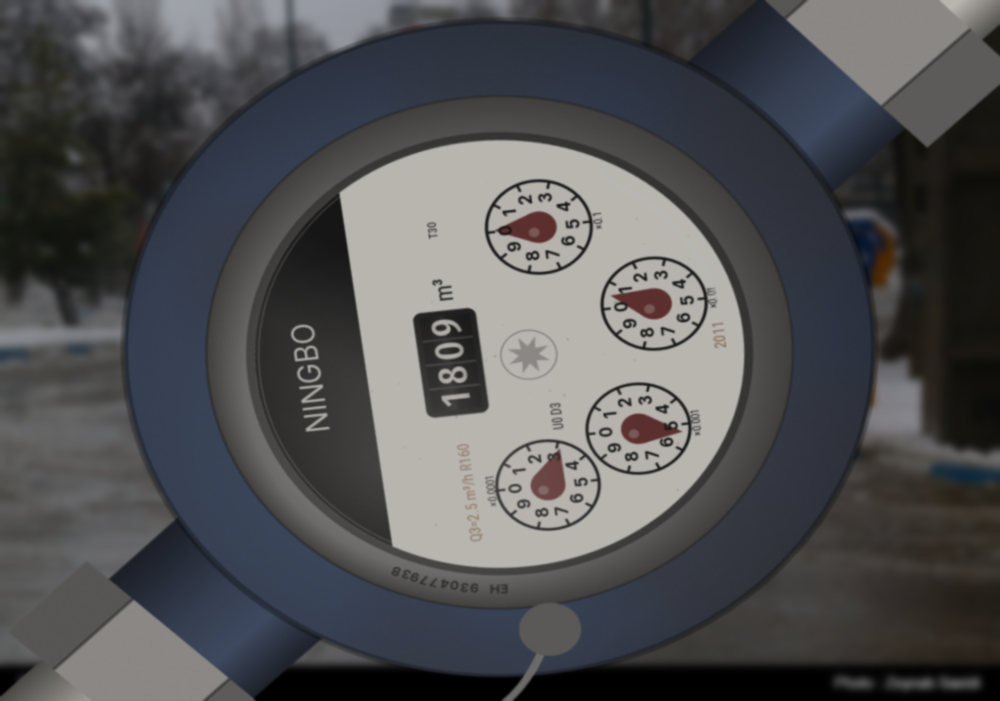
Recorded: 1809.0053; m³
